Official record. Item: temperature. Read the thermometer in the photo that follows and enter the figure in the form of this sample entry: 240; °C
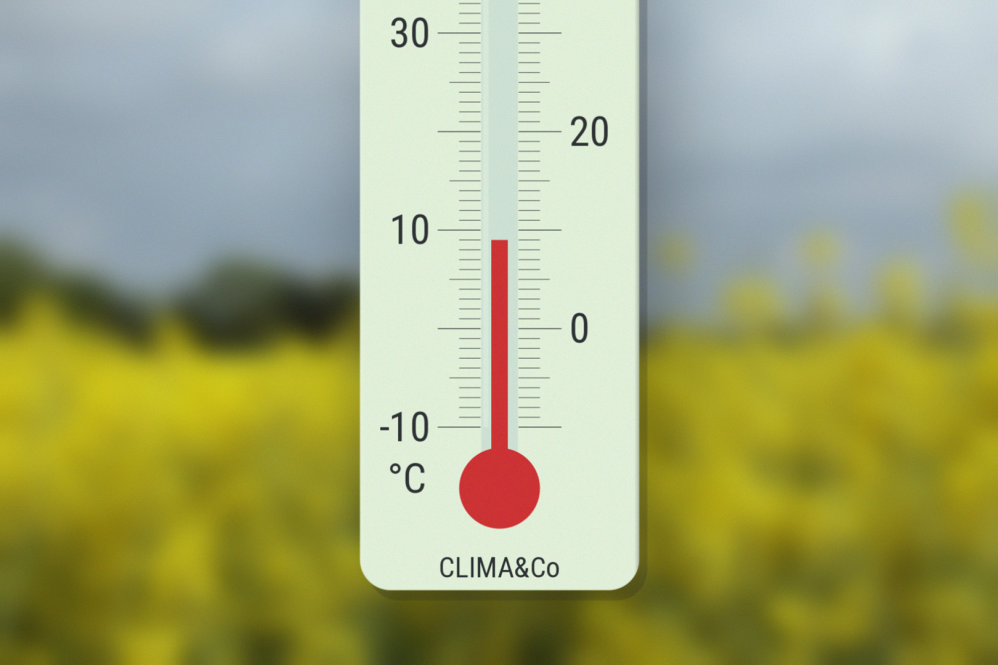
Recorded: 9; °C
